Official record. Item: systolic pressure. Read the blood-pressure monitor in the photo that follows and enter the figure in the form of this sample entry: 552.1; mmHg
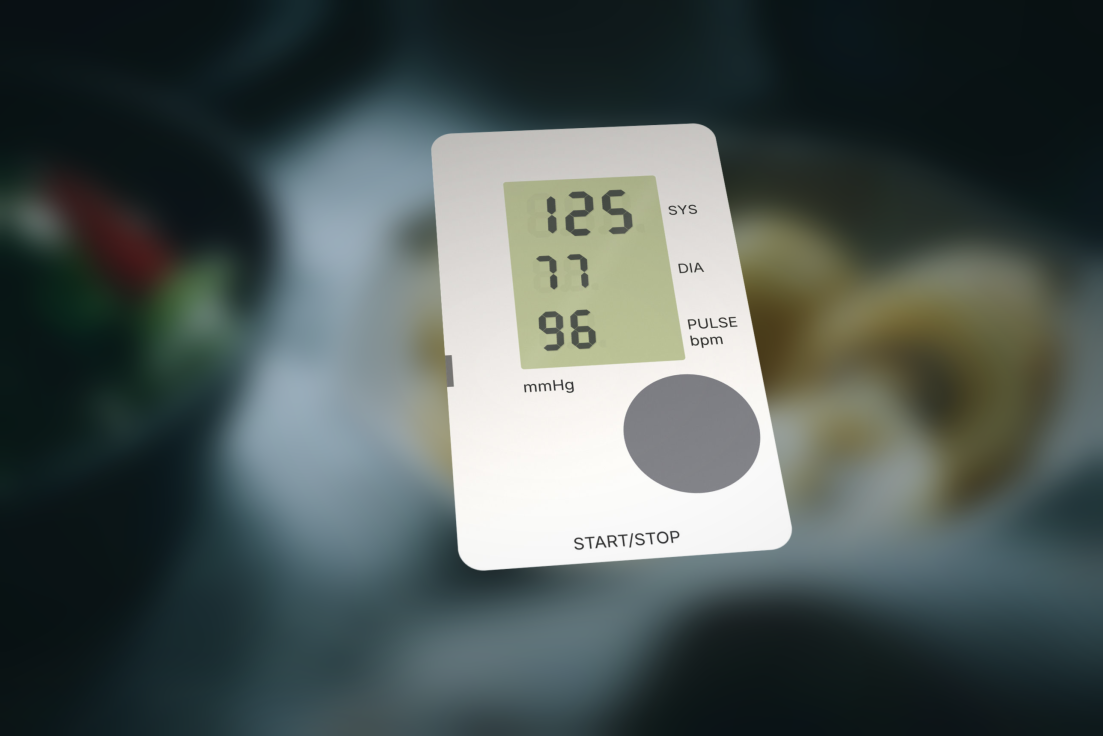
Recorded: 125; mmHg
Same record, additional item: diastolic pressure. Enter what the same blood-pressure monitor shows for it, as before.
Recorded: 77; mmHg
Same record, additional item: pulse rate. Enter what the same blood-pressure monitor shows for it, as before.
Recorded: 96; bpm
